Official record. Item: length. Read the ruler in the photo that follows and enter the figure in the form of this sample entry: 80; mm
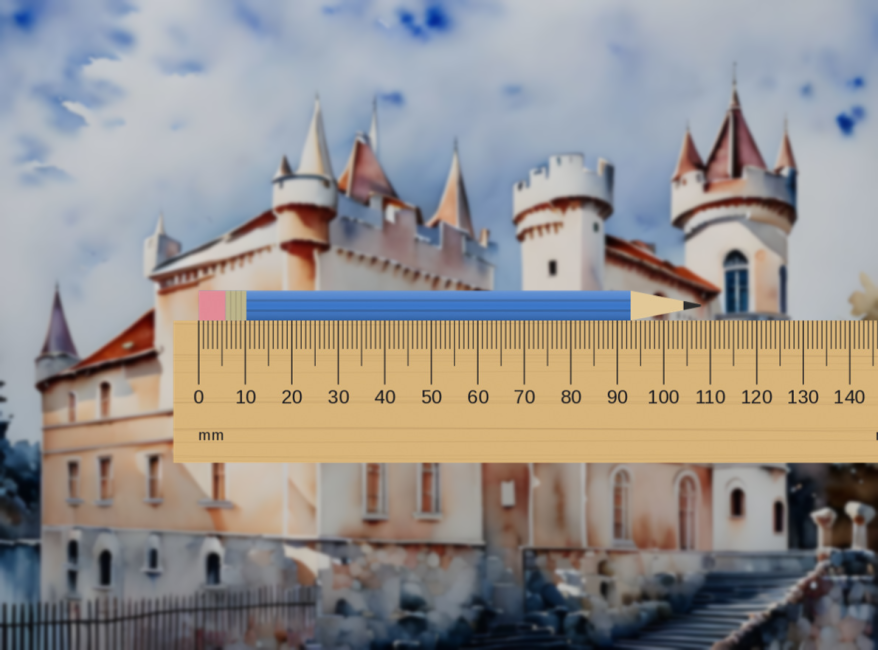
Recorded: 108; mm
